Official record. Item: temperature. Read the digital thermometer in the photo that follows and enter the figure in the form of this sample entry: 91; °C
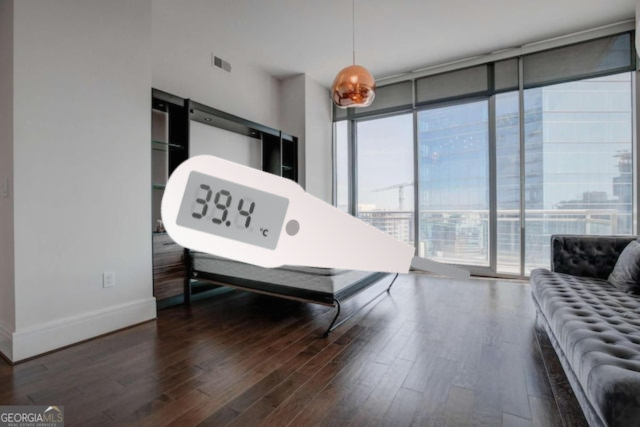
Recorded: 39.4; °C
